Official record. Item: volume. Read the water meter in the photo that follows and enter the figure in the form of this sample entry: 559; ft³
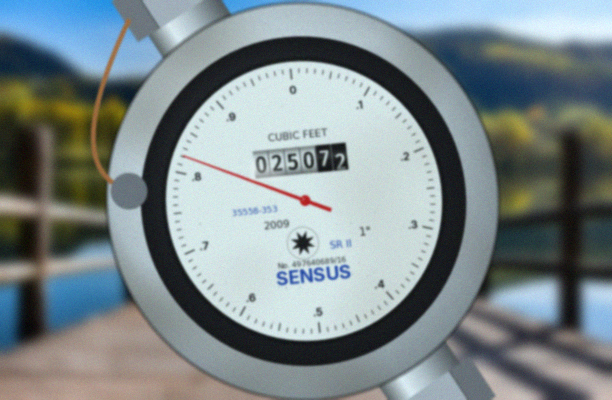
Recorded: 25071.82; ft³
